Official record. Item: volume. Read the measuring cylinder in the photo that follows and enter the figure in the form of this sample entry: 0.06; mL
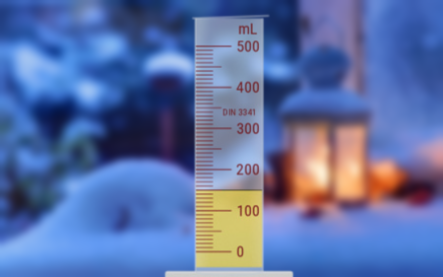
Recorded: 150; mL
